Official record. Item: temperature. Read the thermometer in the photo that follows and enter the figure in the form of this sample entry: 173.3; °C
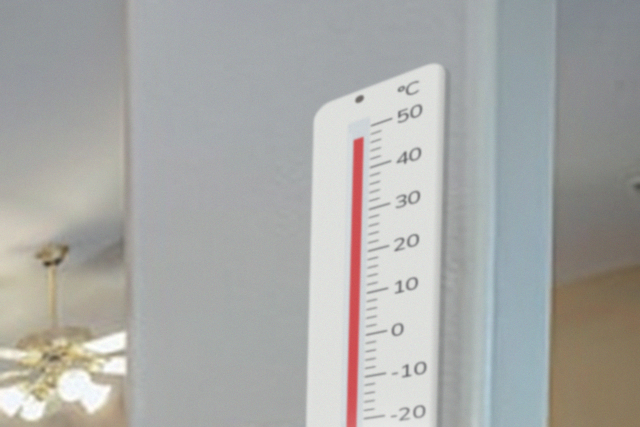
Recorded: 48; °C
